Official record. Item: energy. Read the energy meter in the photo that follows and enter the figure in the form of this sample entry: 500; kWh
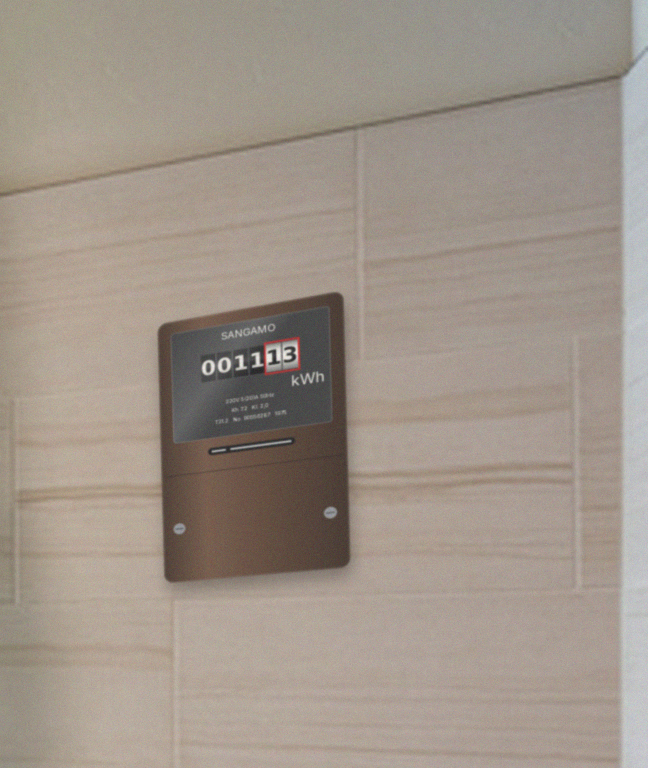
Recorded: 11.13; kWh
